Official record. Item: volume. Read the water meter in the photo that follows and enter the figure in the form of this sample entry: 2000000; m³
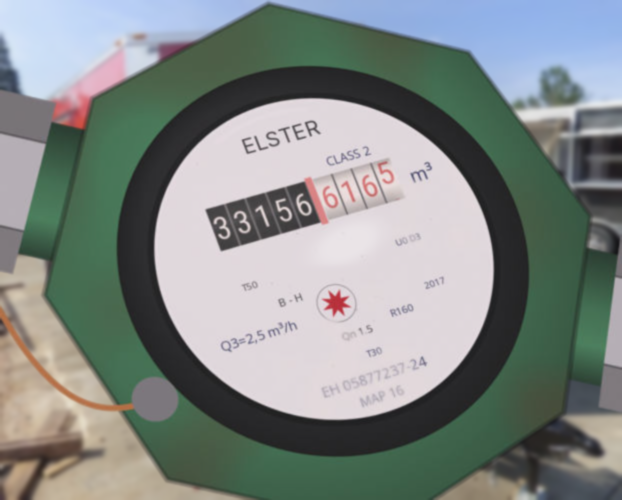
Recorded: 33156.6165; m³
